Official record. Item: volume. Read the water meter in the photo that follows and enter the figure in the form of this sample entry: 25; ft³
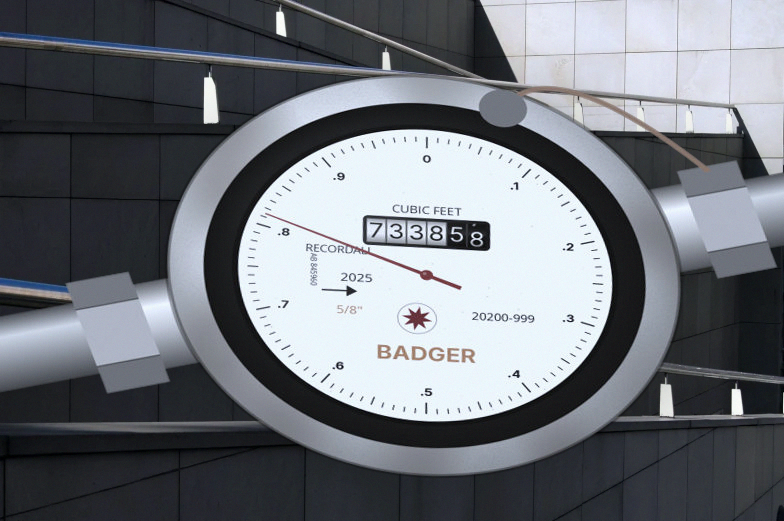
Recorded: 733857.81; ft³
